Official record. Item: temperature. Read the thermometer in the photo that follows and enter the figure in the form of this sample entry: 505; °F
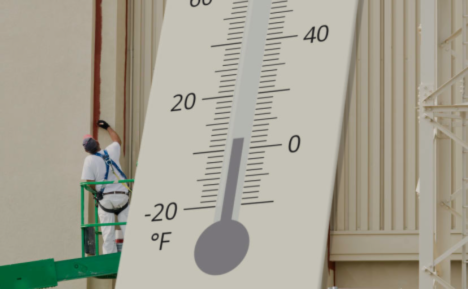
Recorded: 4; °F
